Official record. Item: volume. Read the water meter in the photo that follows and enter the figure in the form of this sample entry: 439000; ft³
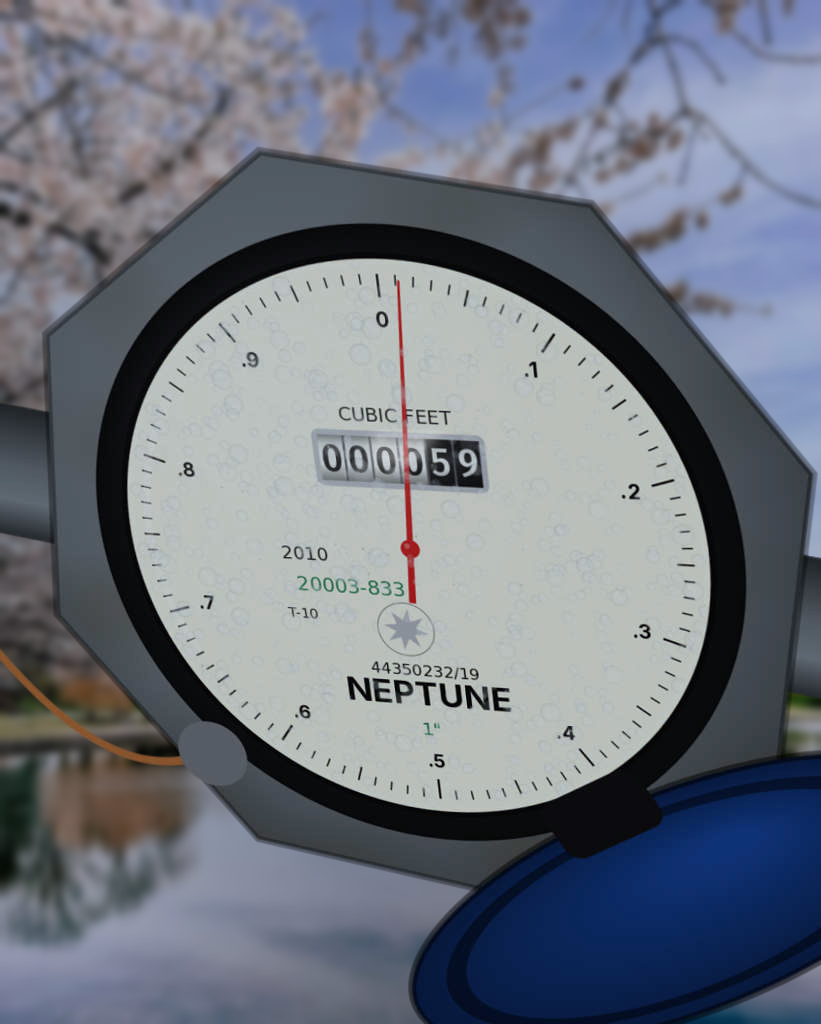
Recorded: 59.01; ft³
